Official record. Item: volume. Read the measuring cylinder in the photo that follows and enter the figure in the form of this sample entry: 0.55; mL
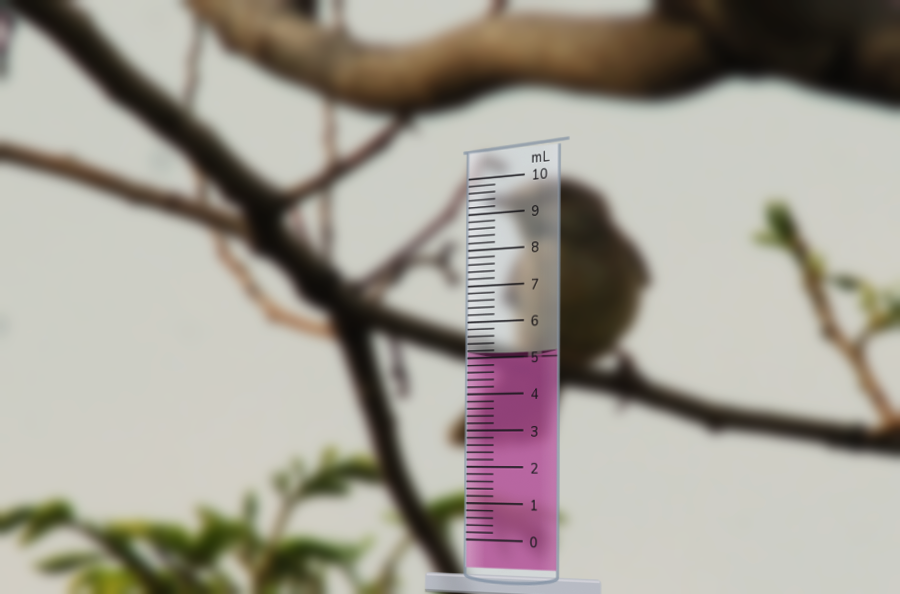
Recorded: 5; mL
